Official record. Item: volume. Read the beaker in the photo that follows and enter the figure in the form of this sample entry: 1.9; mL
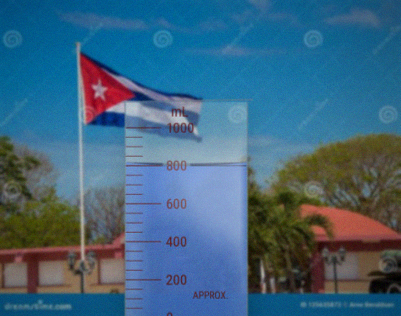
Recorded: 800; mL
